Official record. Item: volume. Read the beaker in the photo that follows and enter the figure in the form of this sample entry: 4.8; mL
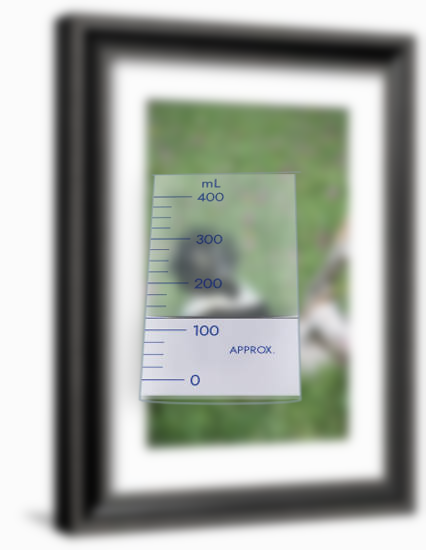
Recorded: 125; mL
